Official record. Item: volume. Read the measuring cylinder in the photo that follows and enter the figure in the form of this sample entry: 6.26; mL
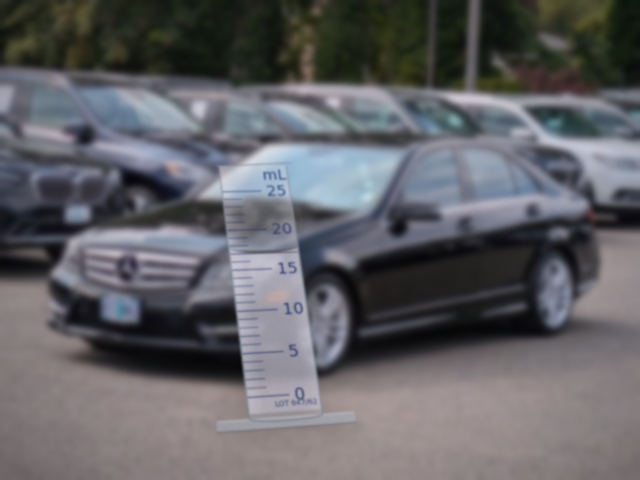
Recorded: 17; mL
